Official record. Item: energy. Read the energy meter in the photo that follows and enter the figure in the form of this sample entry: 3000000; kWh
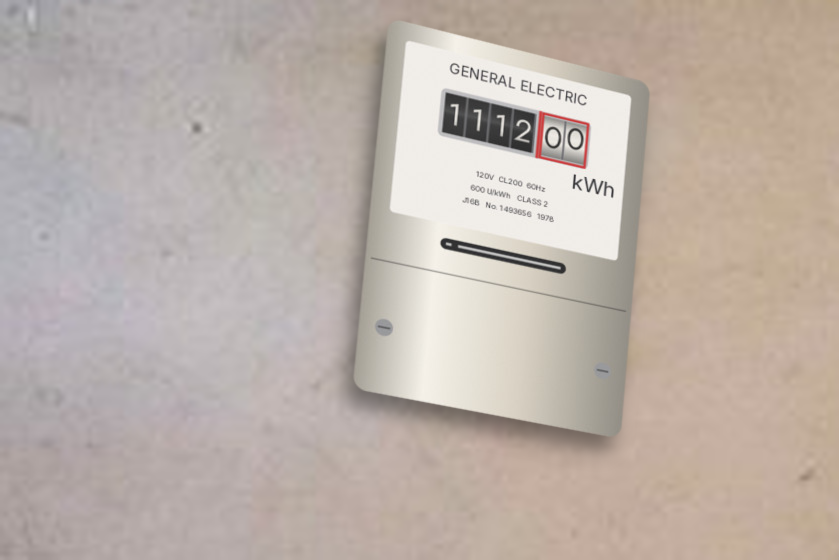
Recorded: 1112.00; kWh
